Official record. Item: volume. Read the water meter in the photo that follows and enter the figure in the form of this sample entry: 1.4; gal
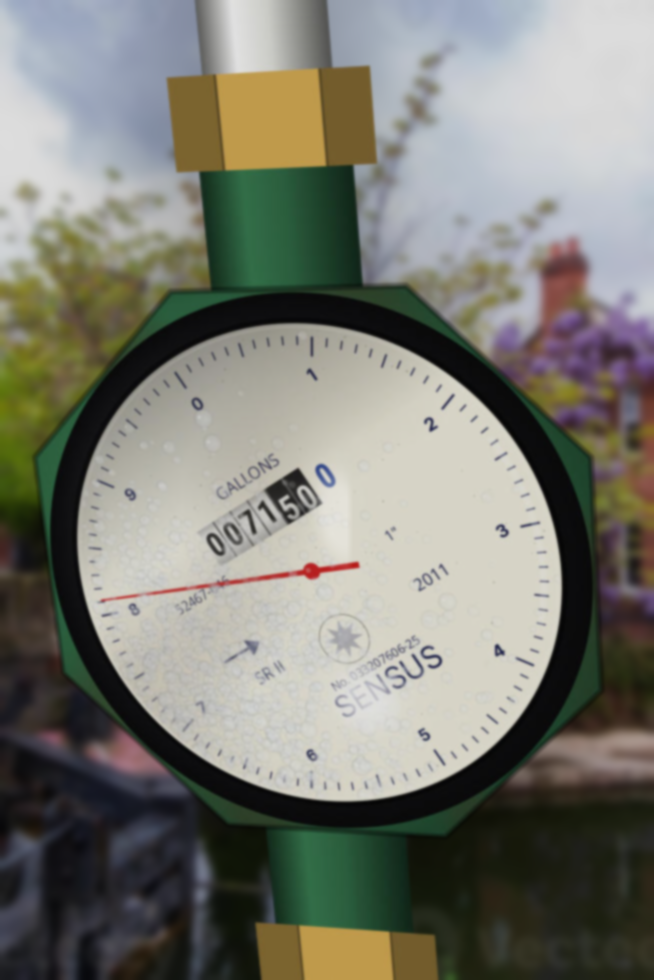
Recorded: 71498.1; gal
